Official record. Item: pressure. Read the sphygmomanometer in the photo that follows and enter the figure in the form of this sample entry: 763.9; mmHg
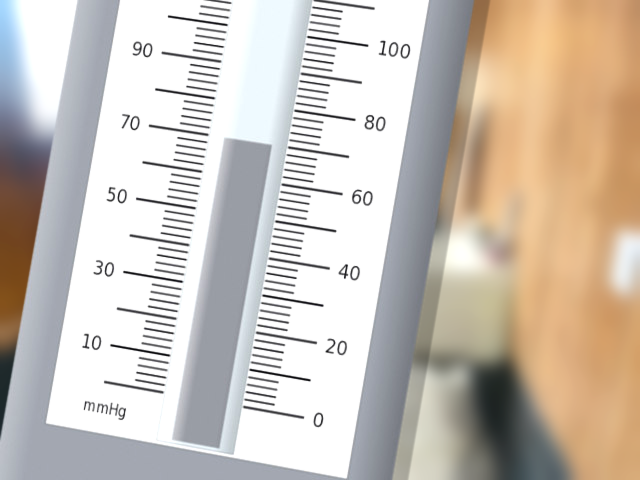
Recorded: 70; mmHg
